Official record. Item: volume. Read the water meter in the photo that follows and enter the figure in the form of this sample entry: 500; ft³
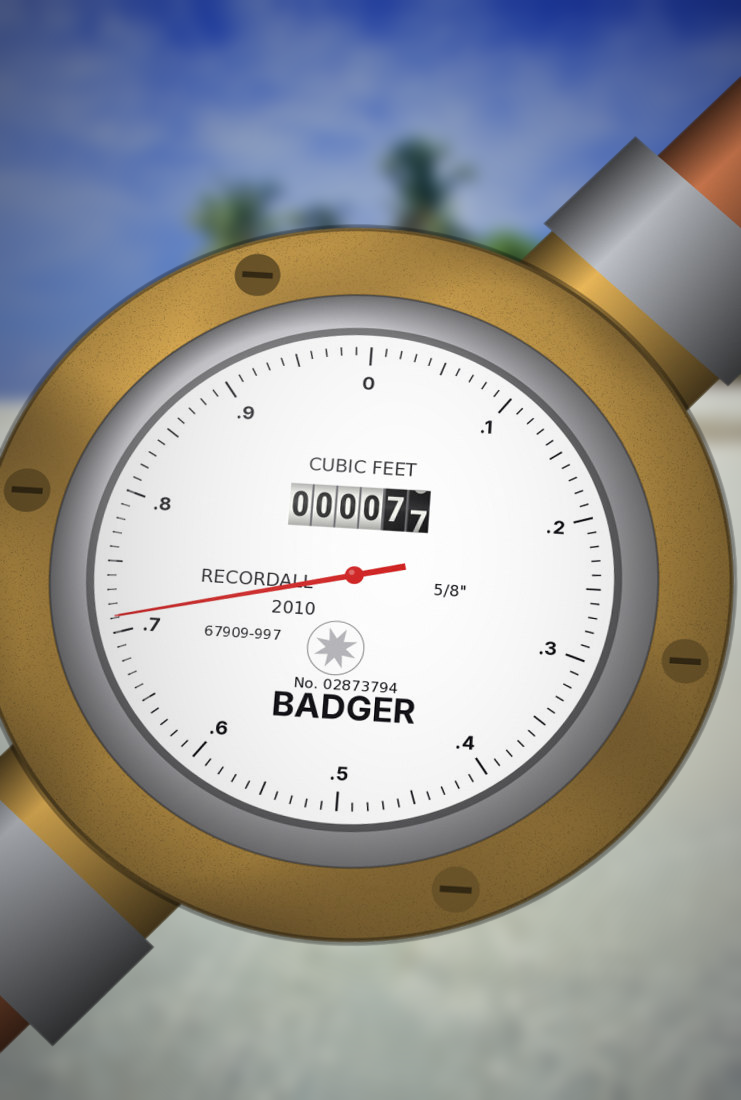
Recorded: 76.71; ft³
